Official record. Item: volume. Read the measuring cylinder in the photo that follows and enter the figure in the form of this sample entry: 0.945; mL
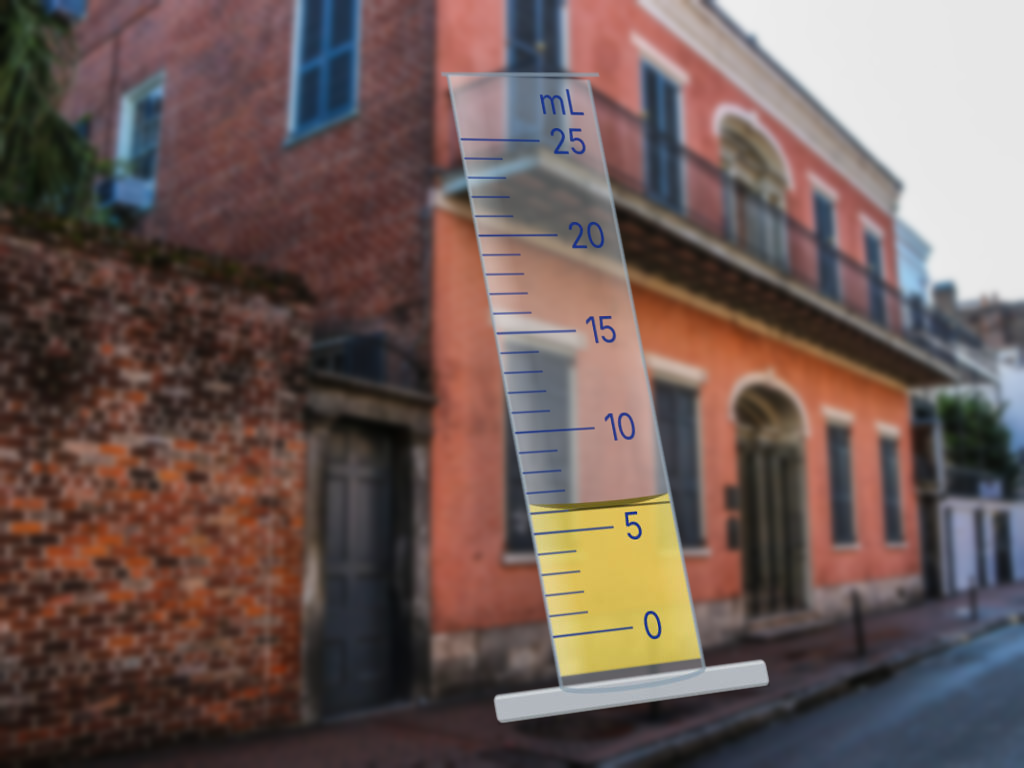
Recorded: 6; mL
